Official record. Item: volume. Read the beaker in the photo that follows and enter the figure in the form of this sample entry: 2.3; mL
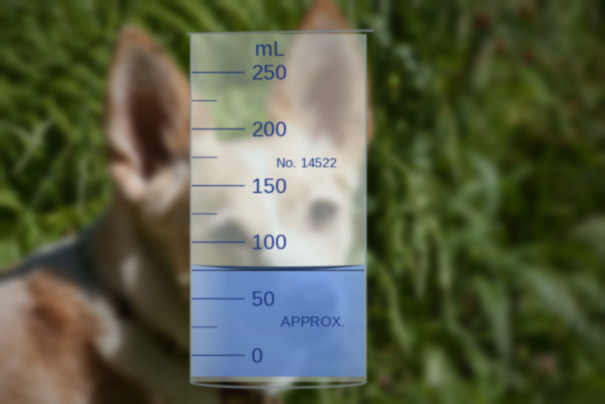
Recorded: 75; mL
